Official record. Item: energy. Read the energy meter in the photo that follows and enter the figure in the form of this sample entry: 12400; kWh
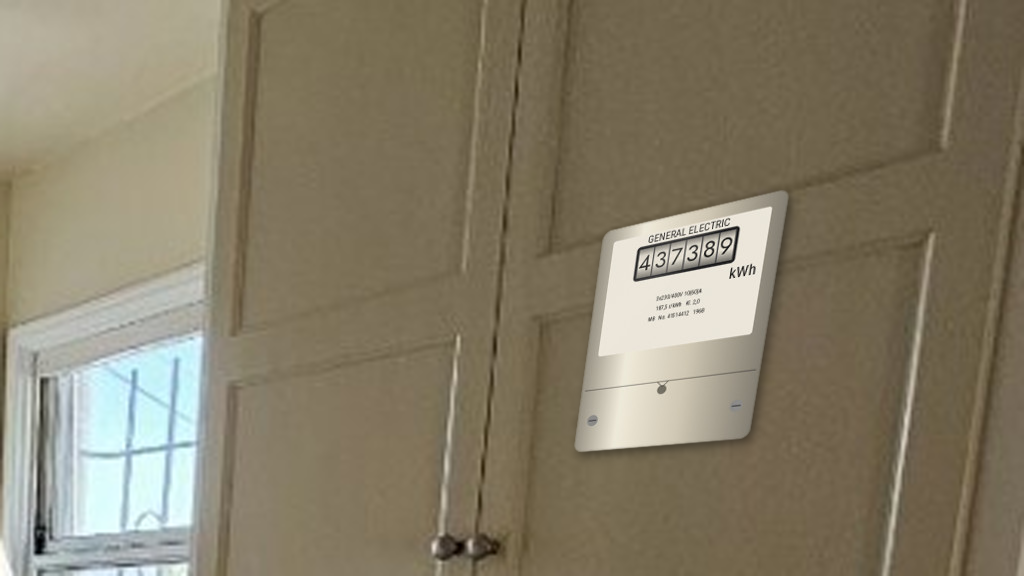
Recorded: 437389; kWh
